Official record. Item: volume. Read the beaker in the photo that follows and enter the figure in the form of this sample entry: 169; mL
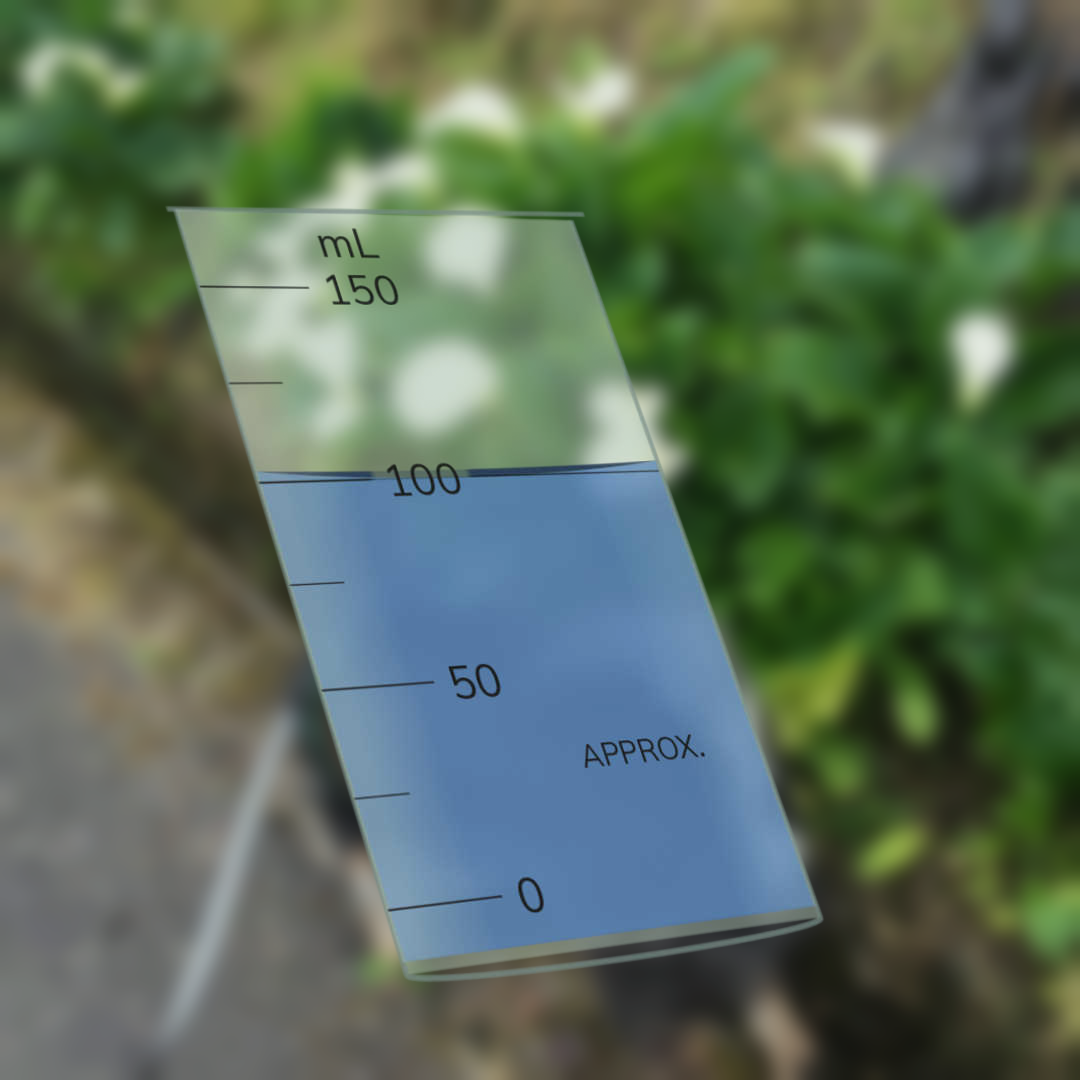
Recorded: 100; mL
